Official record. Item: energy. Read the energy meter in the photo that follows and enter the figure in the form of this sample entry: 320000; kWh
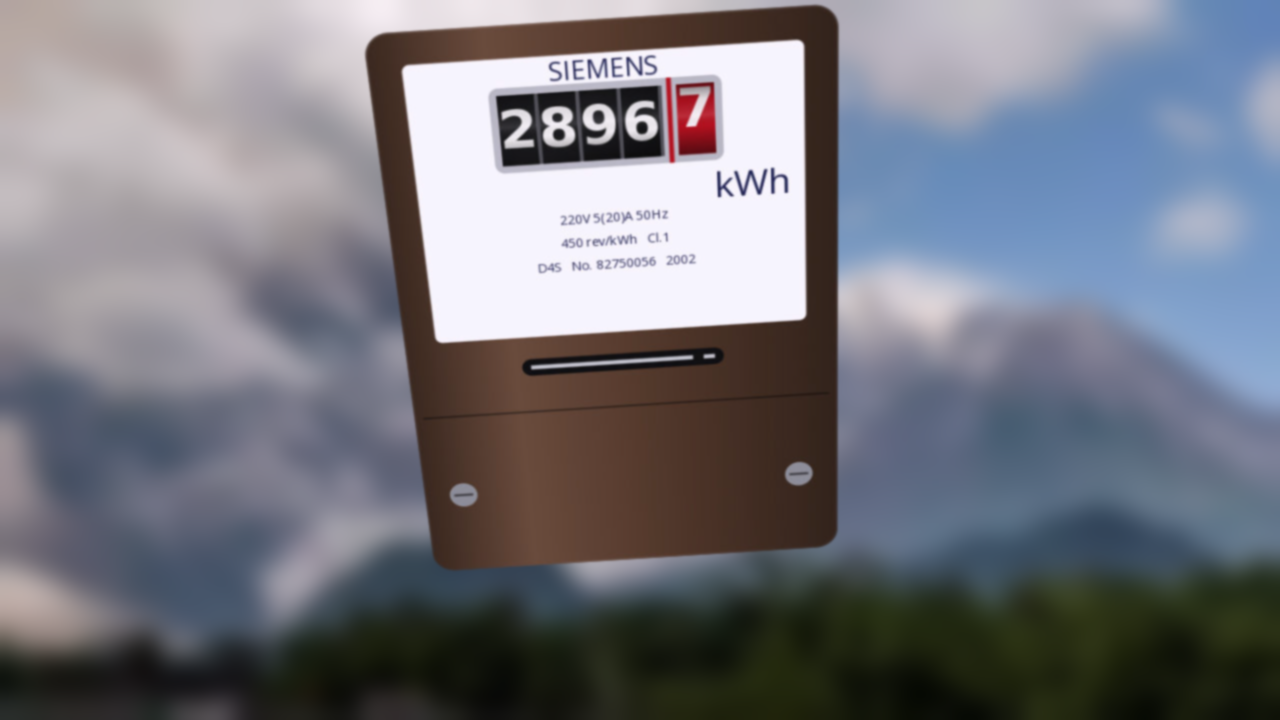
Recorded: 2896.7; kWh
